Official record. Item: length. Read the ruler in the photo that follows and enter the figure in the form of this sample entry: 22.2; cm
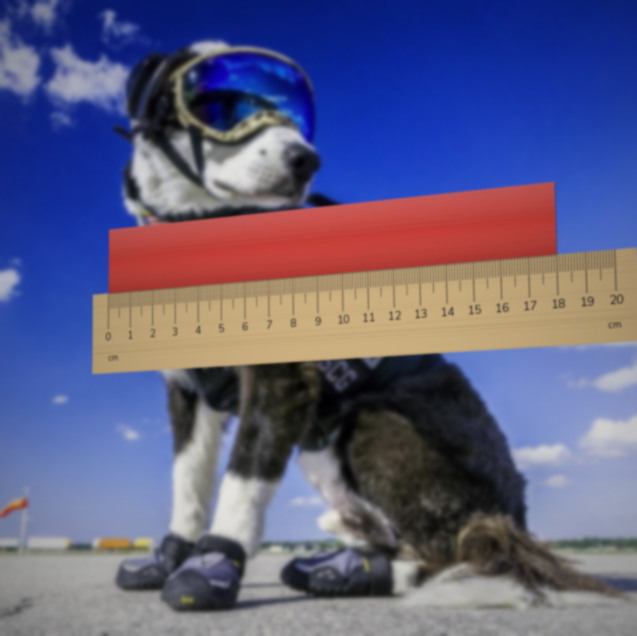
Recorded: 18; cm
